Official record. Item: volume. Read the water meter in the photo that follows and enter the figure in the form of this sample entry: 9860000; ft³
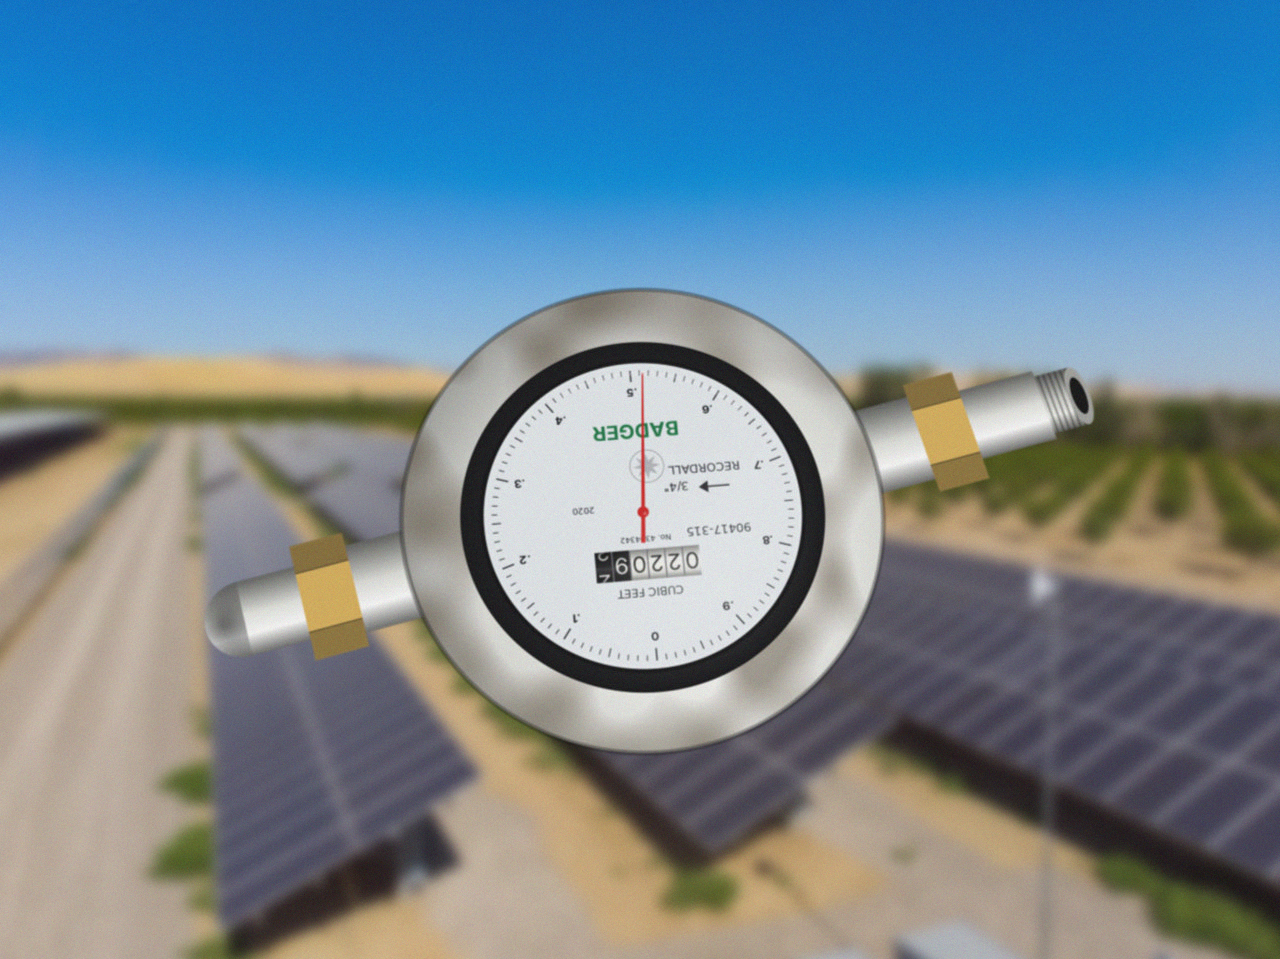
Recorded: 22092.51; ft³
